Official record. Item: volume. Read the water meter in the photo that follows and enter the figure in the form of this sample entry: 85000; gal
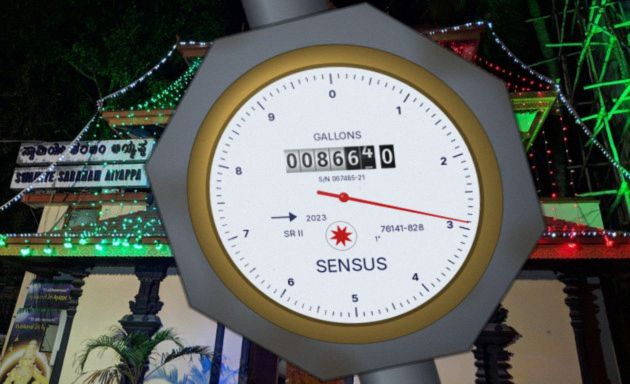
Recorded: 86642.9; gal
